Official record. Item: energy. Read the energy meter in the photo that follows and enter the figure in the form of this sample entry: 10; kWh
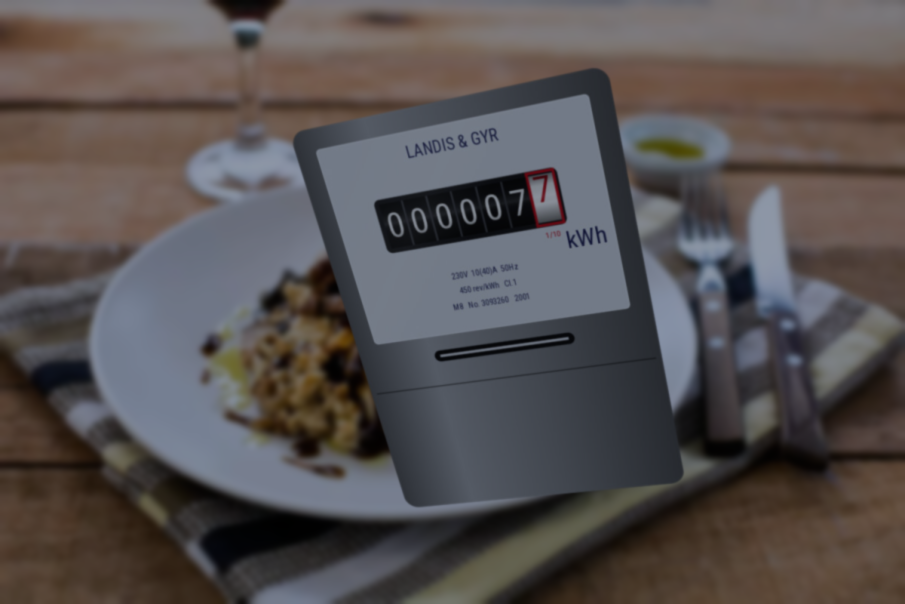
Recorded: 7.7; kWh
